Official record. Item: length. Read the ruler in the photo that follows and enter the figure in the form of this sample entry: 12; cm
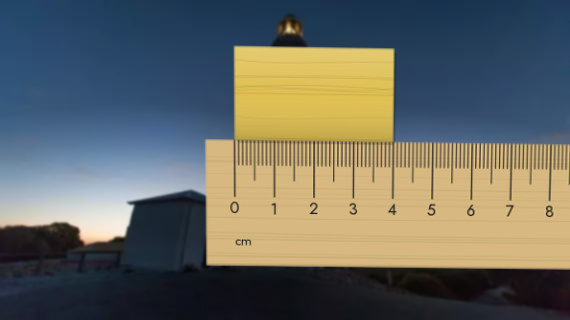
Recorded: 4; cm
